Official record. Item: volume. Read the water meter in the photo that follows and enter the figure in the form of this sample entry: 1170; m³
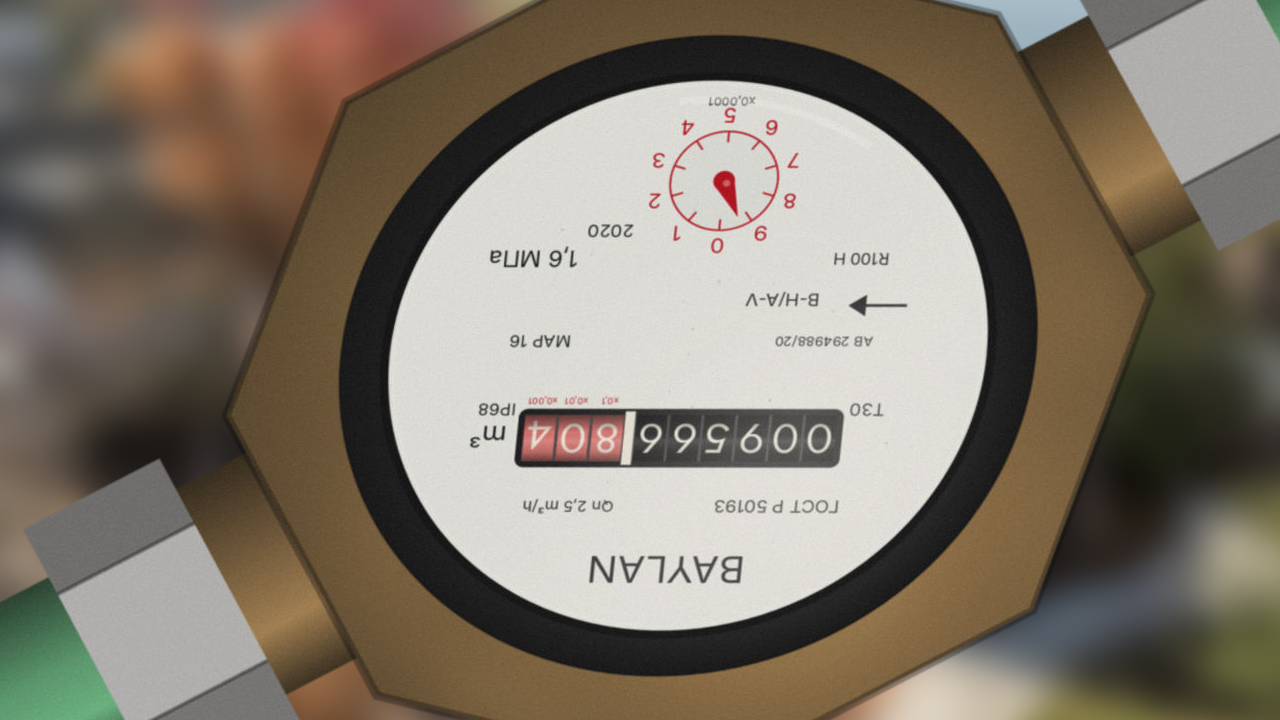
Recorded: 9566.8039; m³
